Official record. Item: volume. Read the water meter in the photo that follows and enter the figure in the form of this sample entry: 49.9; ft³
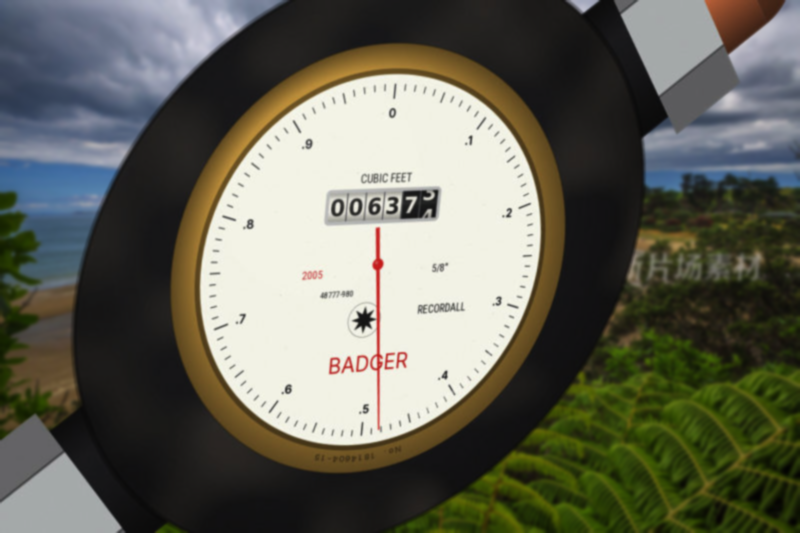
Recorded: 6373.48; ft³
